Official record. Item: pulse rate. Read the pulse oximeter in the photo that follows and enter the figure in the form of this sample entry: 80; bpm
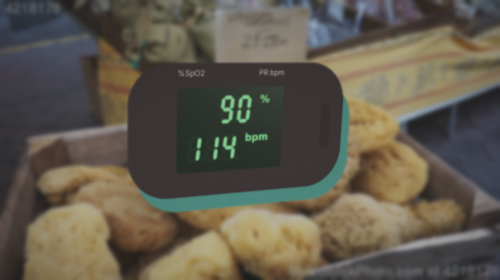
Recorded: 114; bpm
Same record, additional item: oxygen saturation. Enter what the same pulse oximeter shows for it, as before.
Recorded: 90; %
